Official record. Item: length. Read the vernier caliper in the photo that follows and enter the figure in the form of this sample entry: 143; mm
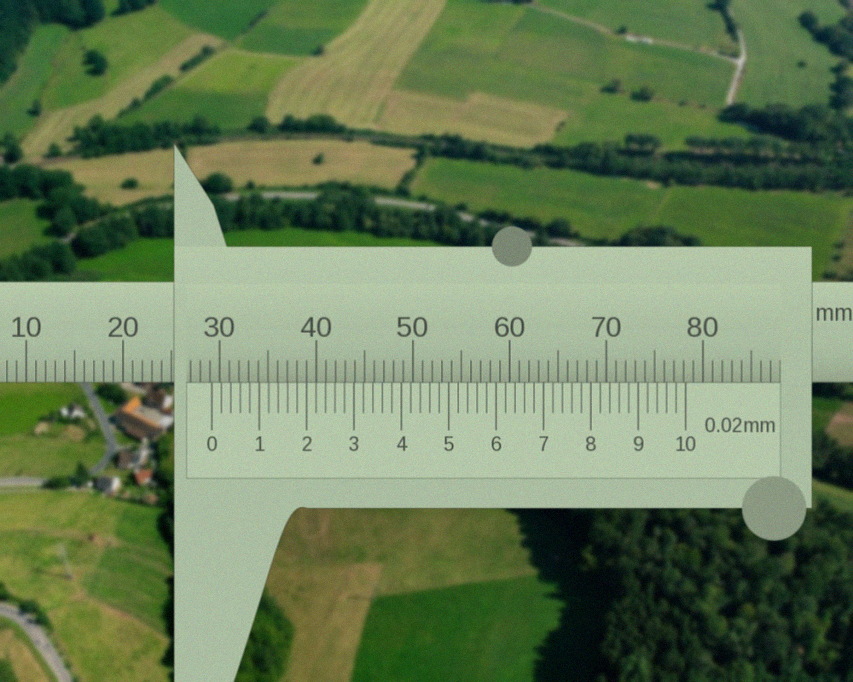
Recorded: 29.2; mm
